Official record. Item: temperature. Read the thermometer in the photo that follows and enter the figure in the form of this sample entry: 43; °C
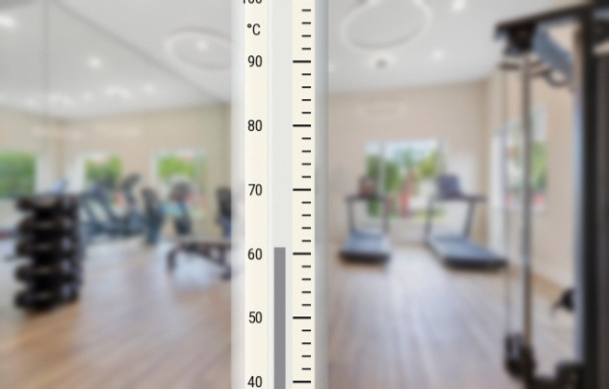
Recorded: 61; °C
